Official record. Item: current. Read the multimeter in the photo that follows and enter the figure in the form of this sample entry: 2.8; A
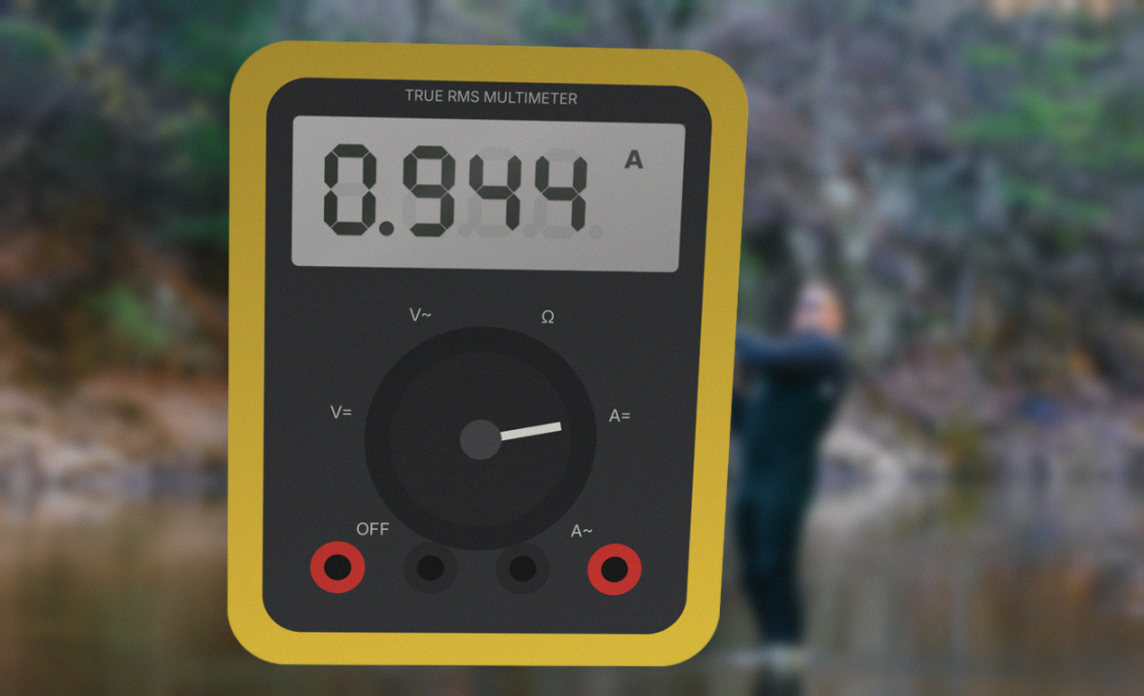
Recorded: 0.944; A
